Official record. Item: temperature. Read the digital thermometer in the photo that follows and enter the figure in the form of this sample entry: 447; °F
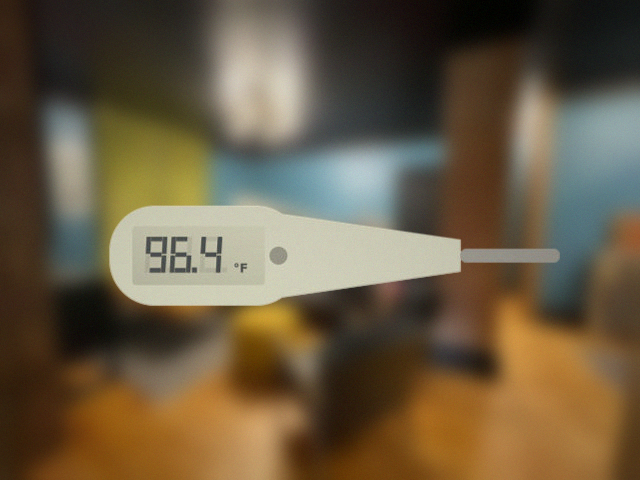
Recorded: 96.4; °F
